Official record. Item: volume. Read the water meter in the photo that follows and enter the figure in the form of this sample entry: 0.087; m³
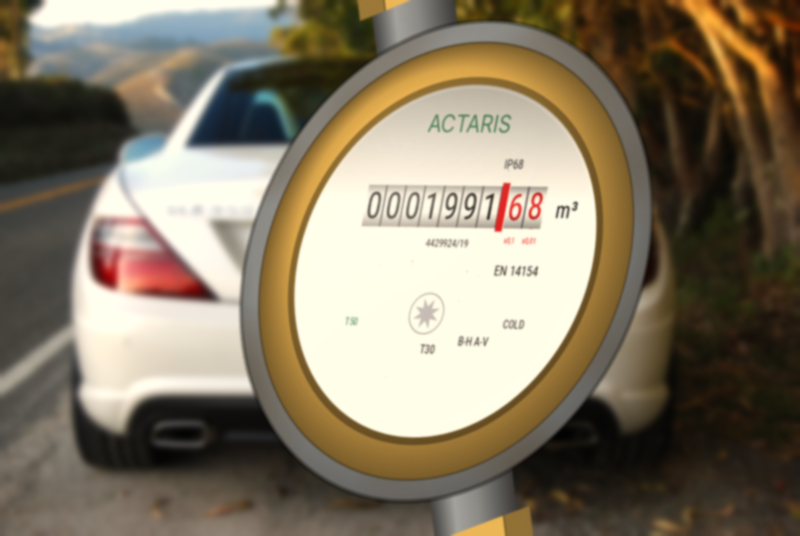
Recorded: 1991.68; m³
